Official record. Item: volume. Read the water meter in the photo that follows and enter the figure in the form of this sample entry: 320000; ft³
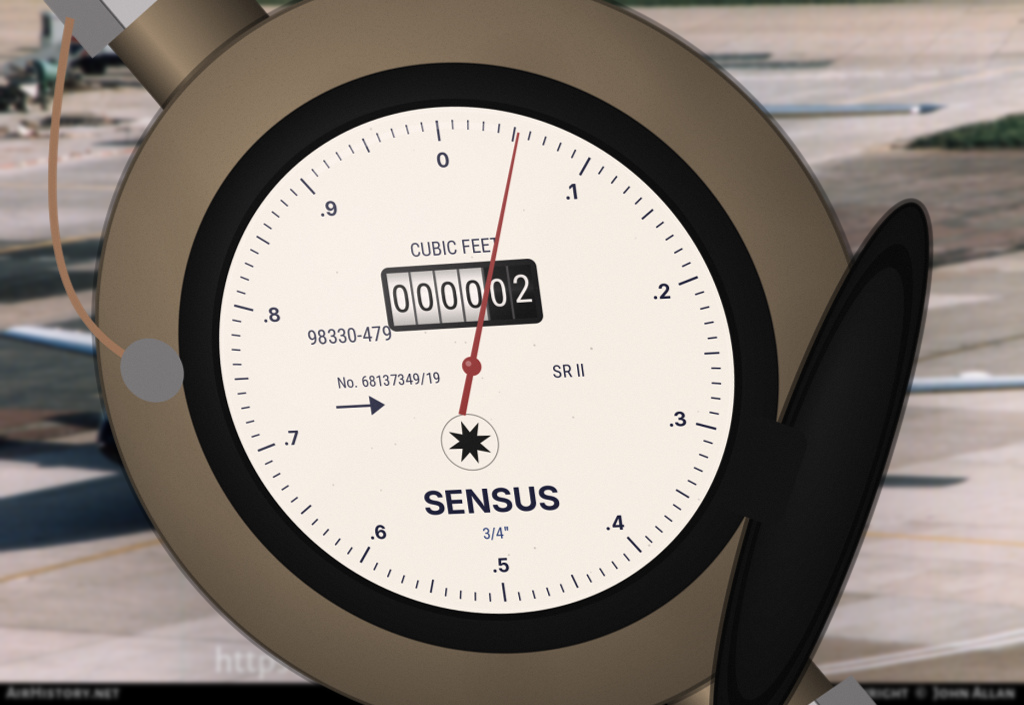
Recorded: 2.05; ft³
